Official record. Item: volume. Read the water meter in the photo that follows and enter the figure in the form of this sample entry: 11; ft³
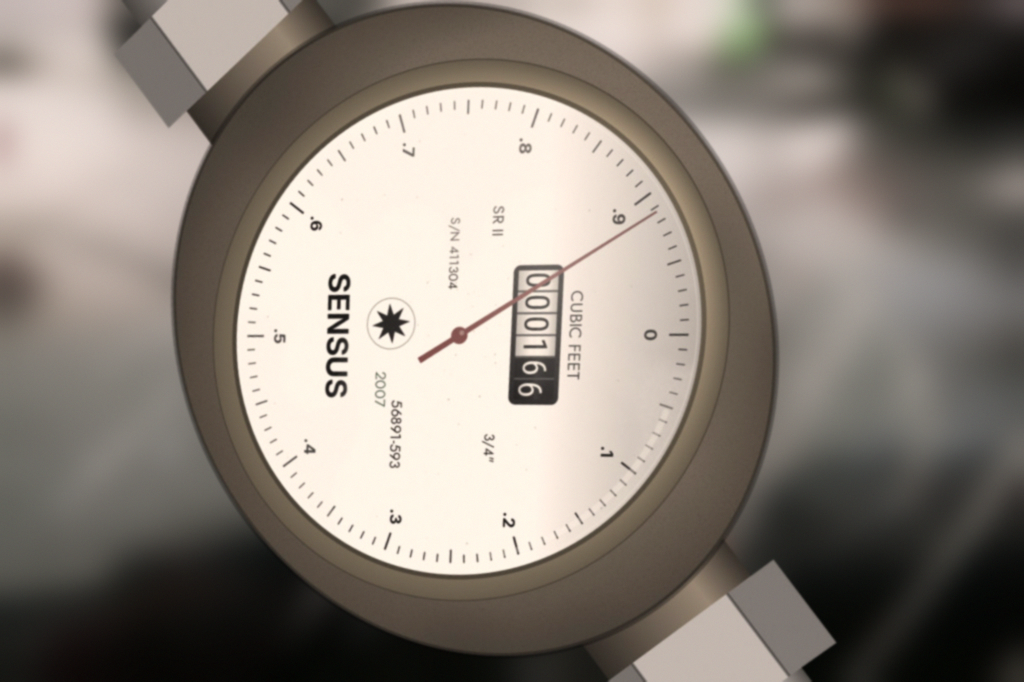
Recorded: 165.91; ft³
